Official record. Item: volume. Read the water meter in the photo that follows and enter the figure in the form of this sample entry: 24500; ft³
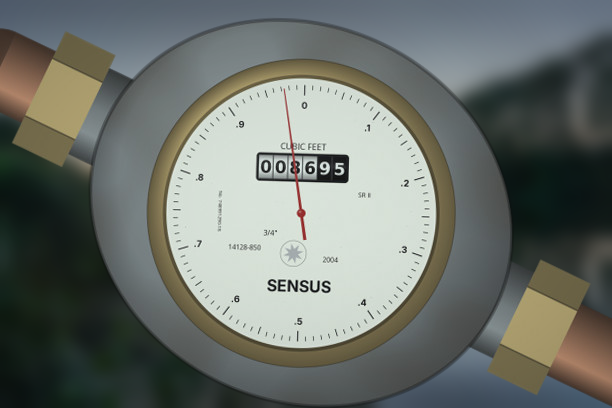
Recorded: 8694.97; ft³
